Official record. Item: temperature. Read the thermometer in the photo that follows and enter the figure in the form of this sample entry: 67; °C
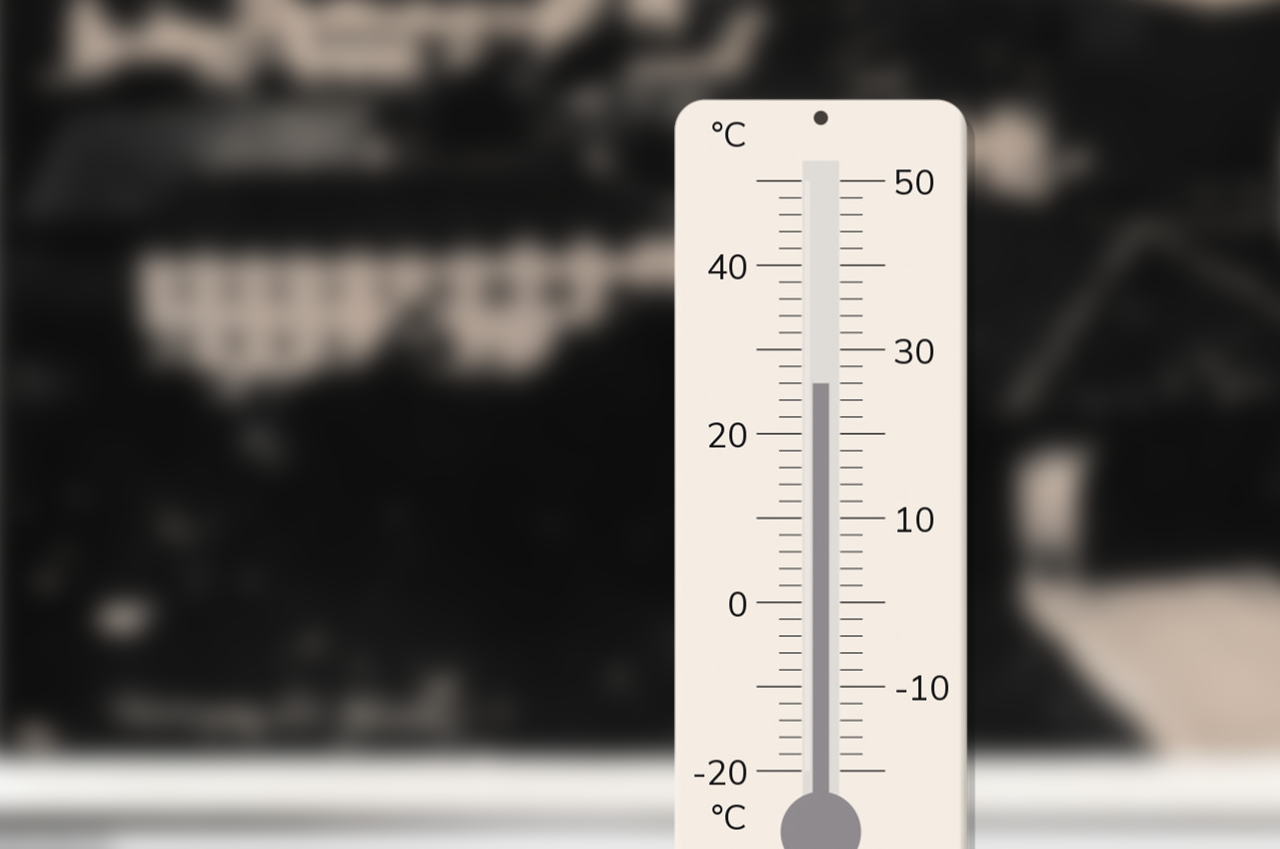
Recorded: 26; °C
